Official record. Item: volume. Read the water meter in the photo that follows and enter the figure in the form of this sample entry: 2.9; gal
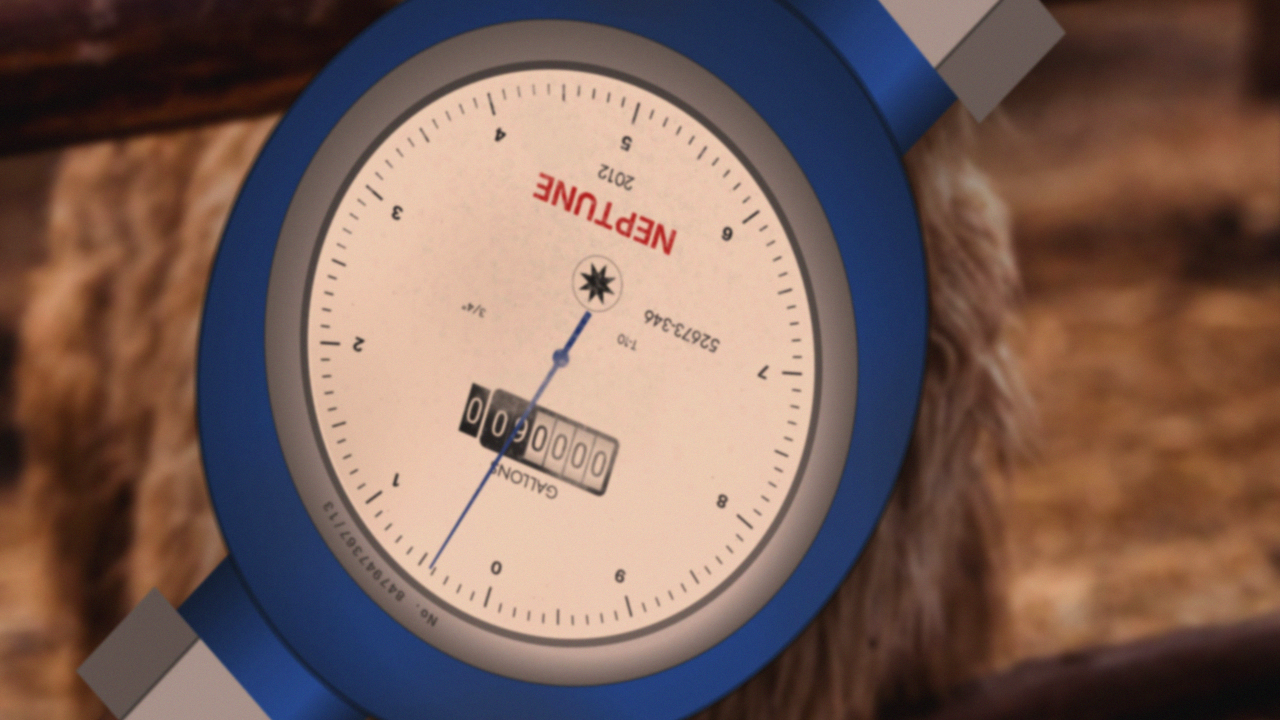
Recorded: 600.4; gal
